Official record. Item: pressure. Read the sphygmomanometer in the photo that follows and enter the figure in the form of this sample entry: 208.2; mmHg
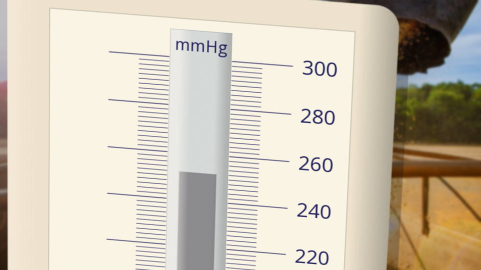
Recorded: 252; mmHg
